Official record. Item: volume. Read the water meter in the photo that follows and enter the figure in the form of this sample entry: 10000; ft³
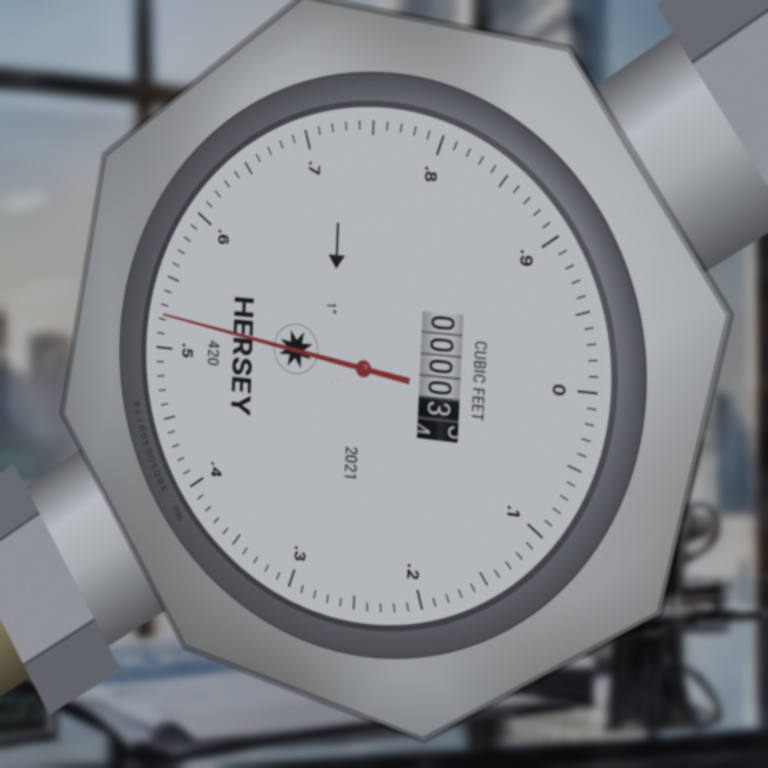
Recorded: 33.52; ft³
